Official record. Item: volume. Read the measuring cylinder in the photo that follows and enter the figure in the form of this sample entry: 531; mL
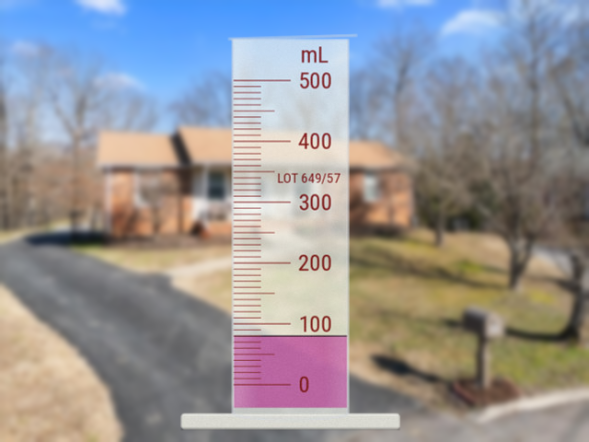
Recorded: 80; mL
